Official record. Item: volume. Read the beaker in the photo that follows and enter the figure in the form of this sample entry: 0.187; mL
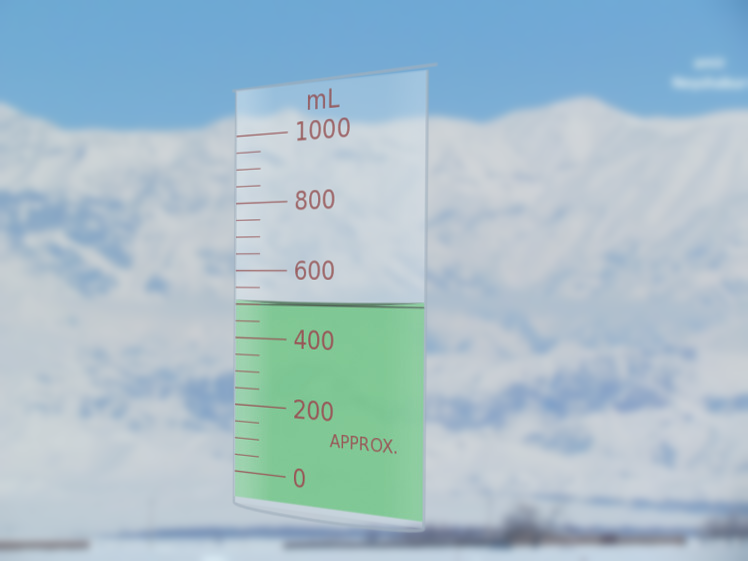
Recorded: 500; mL
